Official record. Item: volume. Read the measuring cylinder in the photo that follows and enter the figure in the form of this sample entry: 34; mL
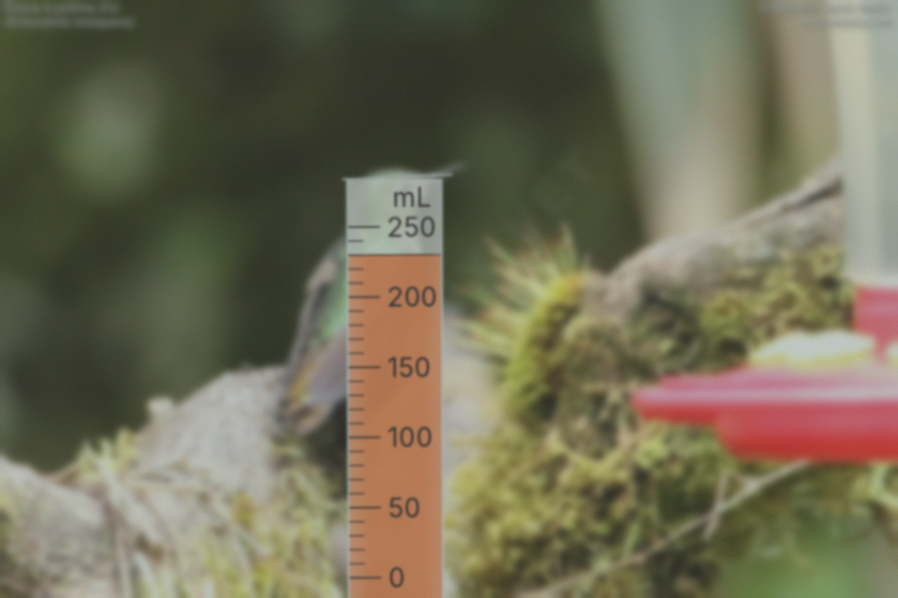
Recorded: 230; mL
